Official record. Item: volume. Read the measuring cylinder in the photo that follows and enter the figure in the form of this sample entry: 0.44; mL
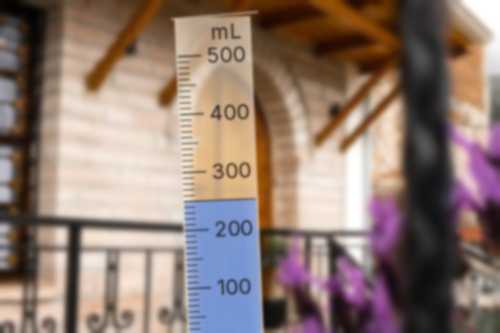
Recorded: 250; mL
